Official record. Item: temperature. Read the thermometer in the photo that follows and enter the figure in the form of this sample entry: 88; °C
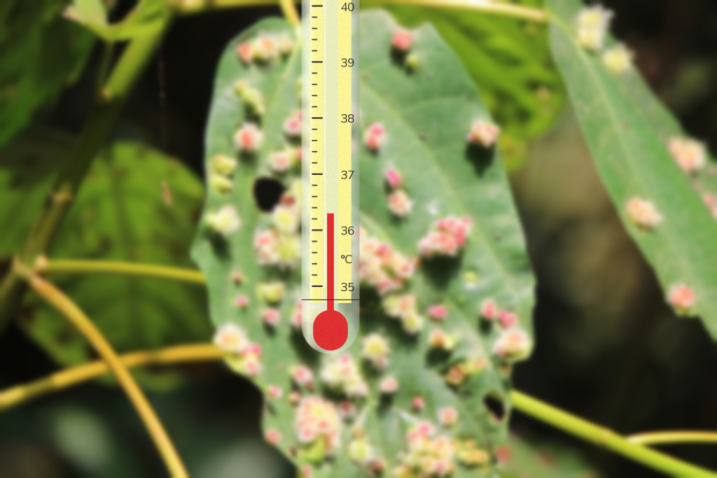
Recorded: 36.3; °C
